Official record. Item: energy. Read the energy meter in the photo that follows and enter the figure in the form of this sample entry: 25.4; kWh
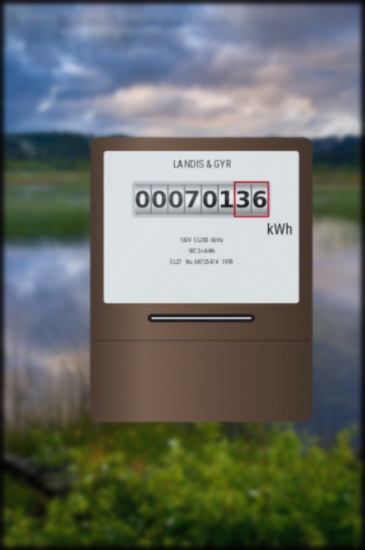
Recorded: 701.36; kWh
